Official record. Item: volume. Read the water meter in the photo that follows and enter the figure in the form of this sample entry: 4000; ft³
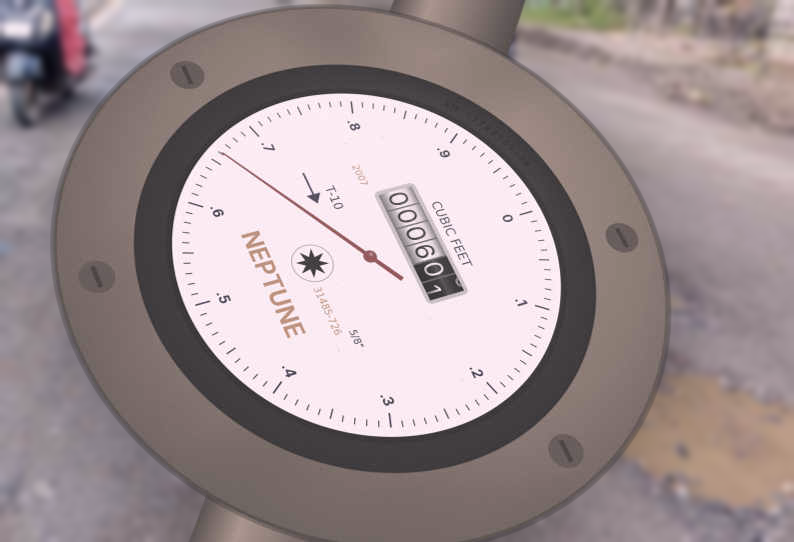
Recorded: 600.66; ft³
